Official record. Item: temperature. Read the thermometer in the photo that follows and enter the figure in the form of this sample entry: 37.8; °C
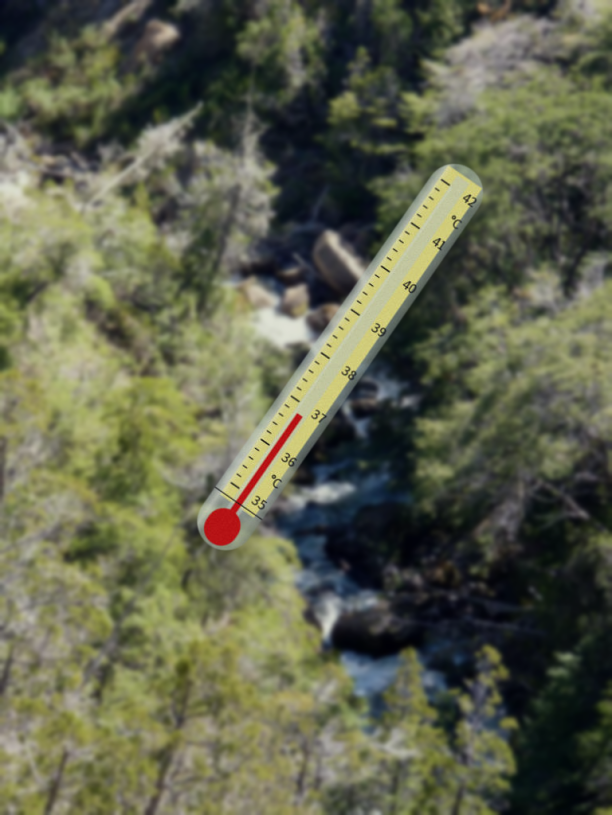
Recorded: 36.8; °C
